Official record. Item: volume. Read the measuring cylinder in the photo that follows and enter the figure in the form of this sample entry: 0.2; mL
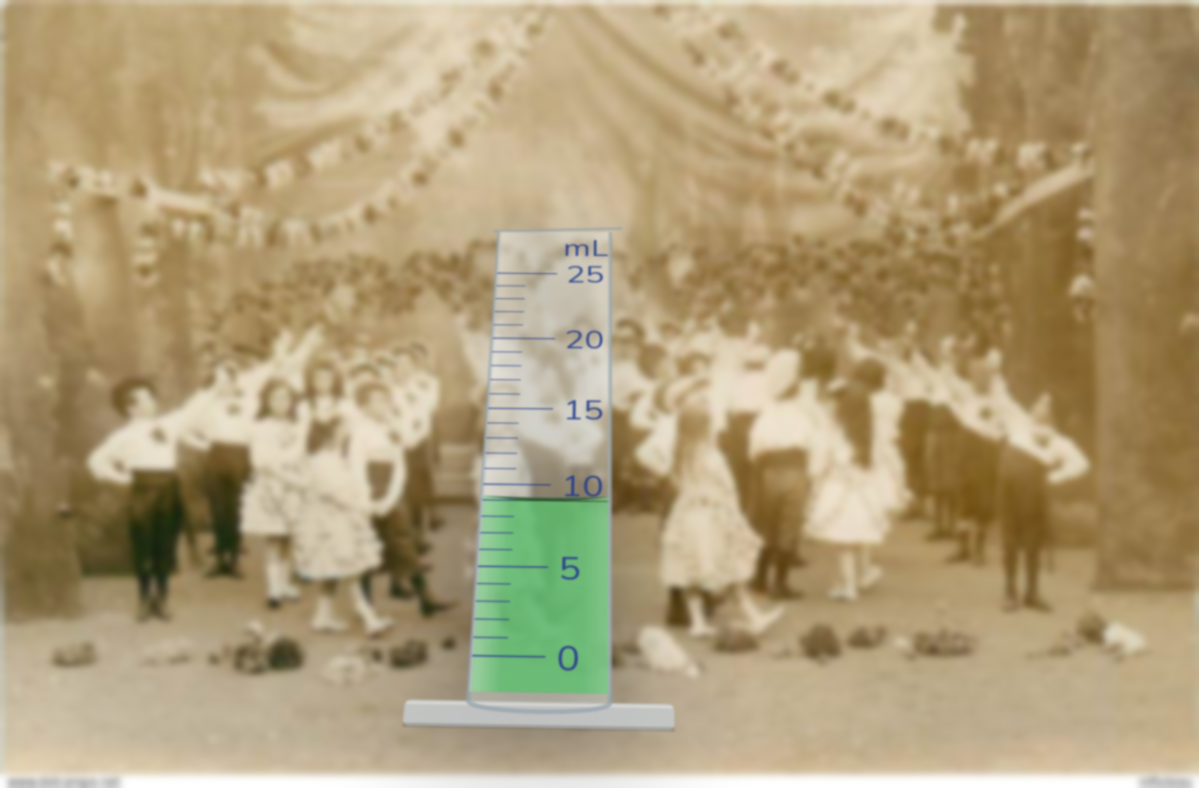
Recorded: 9; mL
